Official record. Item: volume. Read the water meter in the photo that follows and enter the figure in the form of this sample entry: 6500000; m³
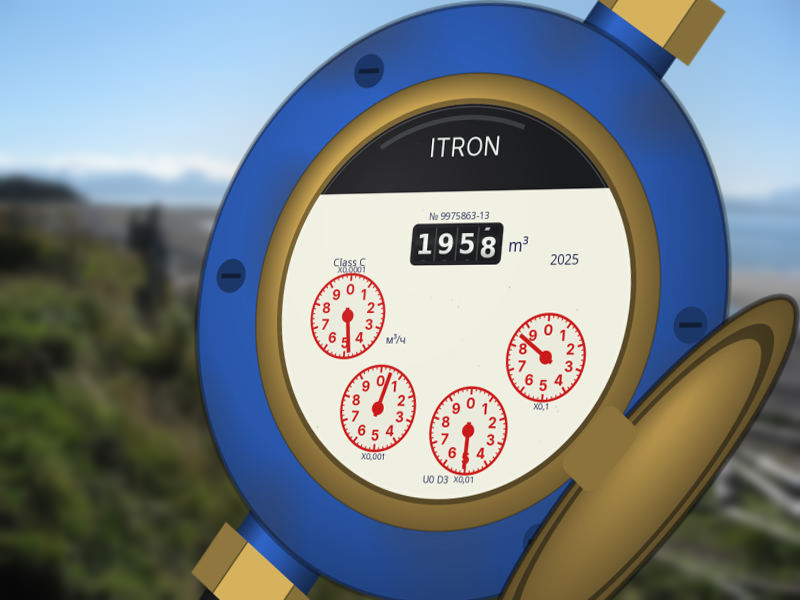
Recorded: 1957.8504; m³
